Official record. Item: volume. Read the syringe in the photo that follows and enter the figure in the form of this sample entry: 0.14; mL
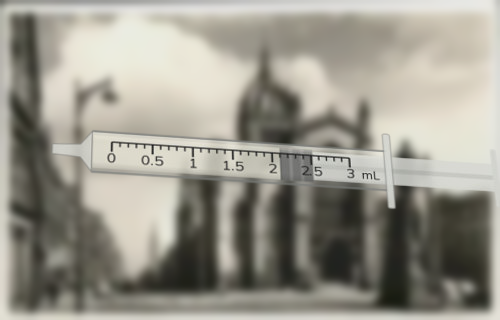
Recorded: 2.1; mL
